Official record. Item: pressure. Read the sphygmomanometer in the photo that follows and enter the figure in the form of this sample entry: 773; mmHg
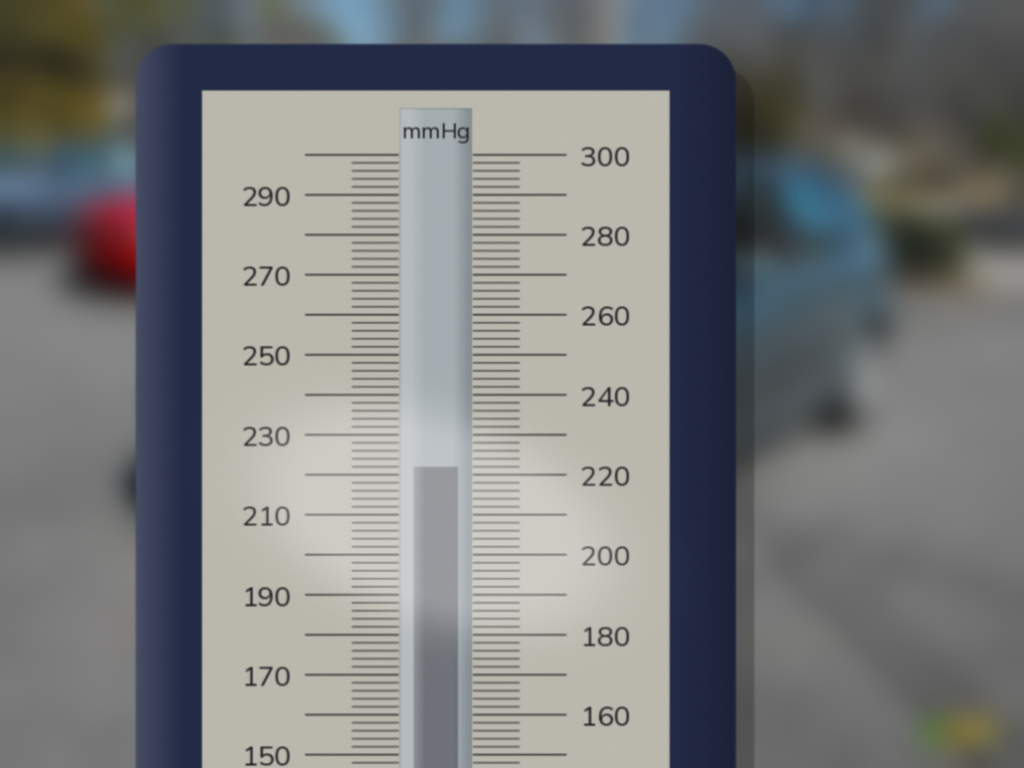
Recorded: 222; mmHg
